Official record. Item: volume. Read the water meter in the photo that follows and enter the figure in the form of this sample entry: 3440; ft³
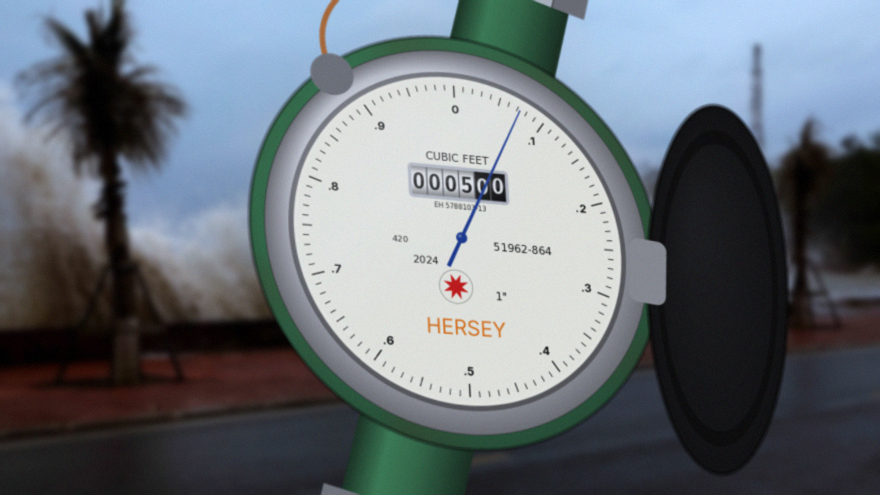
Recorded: 500.07; ft³
